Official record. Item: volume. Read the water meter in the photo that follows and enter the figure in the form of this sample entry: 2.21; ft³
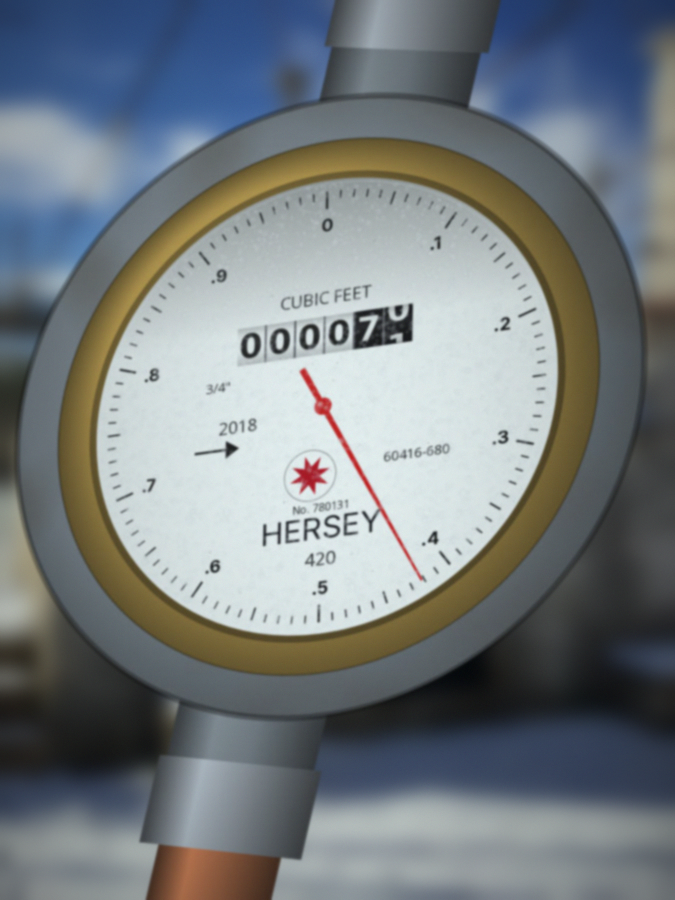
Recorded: 70.42; ft³
